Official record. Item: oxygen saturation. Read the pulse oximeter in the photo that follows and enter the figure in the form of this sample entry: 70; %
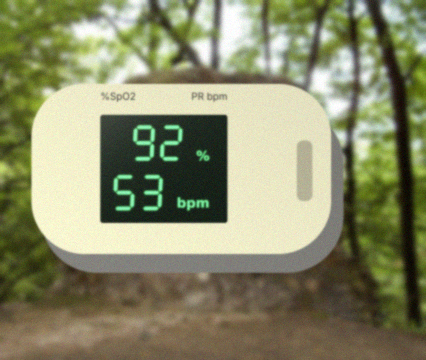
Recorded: 92; %
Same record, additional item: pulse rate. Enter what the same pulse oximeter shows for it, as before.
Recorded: 53; bpm
